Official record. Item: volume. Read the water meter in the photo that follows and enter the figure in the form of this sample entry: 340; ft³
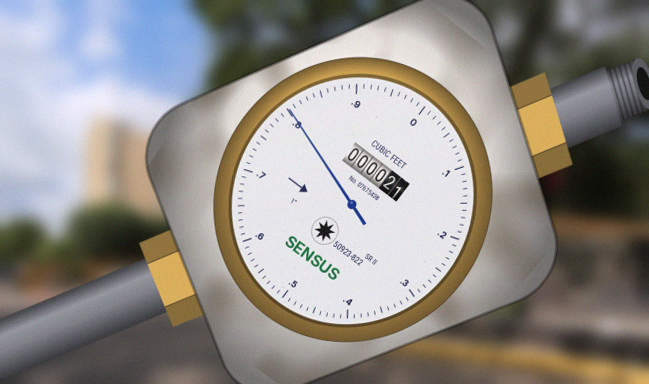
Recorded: 20.80; ft³
